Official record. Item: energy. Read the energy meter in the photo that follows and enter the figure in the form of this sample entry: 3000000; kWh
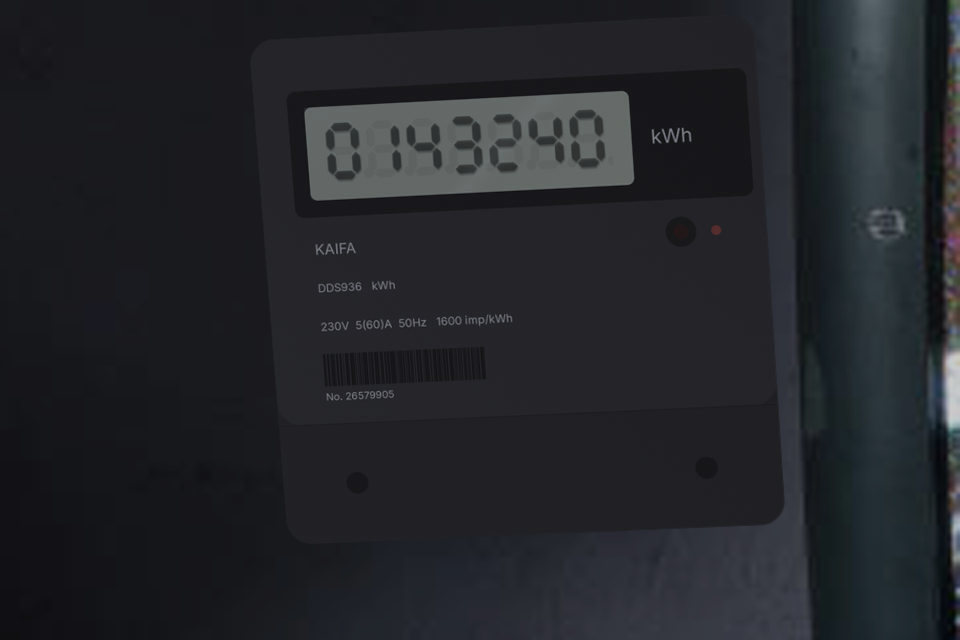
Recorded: 143240; kWh
